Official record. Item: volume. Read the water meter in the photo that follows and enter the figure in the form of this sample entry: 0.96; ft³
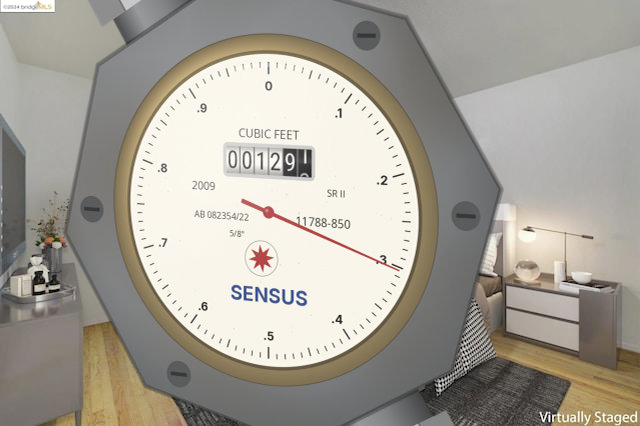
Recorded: 1291.30; ft³
